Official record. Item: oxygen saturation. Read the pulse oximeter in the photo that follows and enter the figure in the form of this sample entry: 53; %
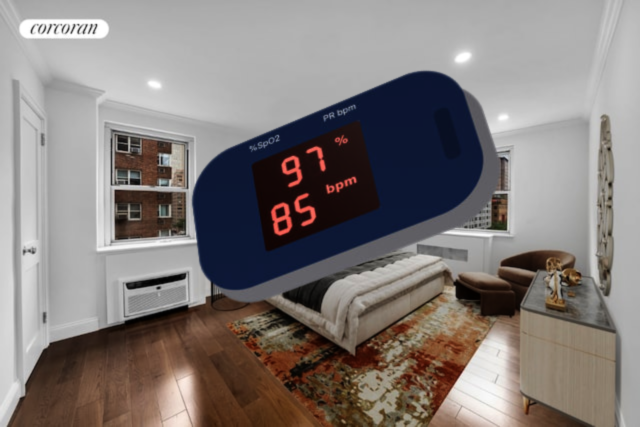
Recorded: 97; %
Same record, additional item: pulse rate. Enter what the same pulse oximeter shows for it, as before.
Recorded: 85; bpm
